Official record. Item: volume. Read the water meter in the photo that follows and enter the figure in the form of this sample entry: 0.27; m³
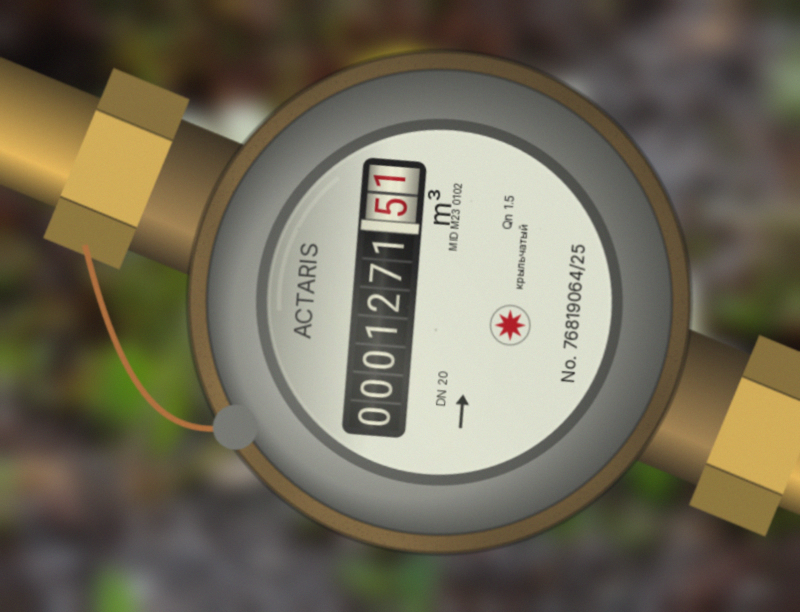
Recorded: 1271.51; m³
